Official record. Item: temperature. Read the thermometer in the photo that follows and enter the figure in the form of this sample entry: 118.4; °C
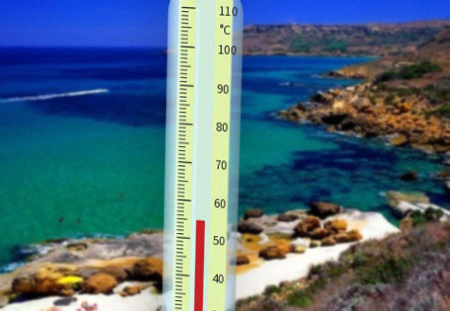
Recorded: 55; °C
